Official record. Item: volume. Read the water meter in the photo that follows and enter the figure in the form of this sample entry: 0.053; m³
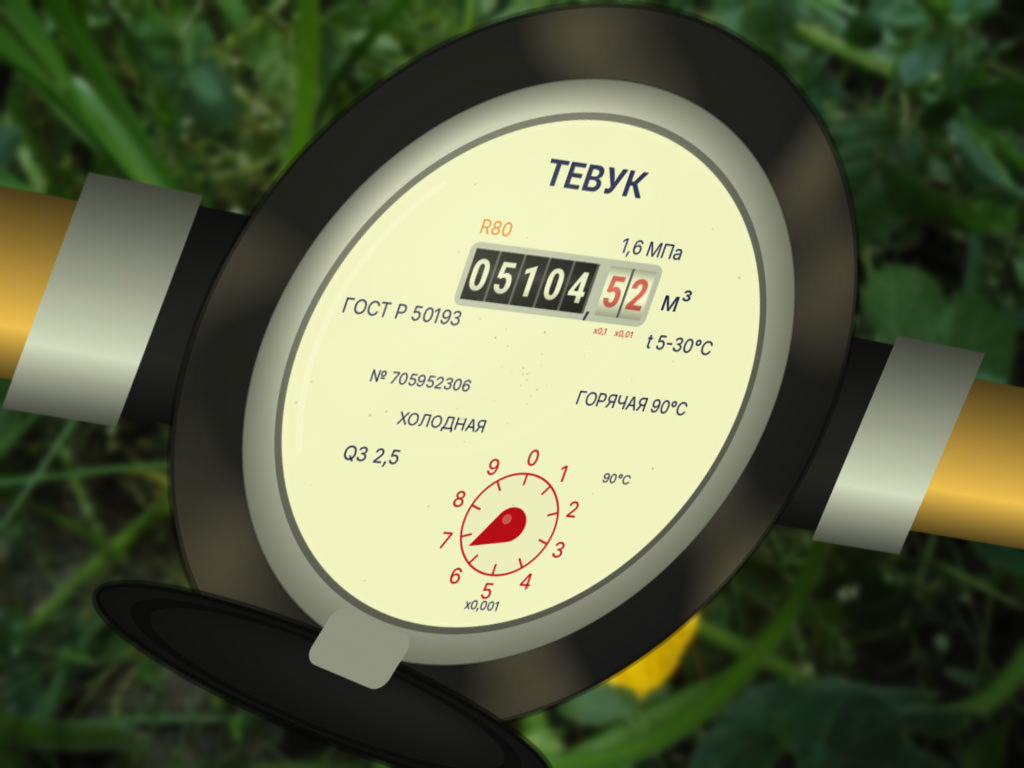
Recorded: 5104.526; m³
